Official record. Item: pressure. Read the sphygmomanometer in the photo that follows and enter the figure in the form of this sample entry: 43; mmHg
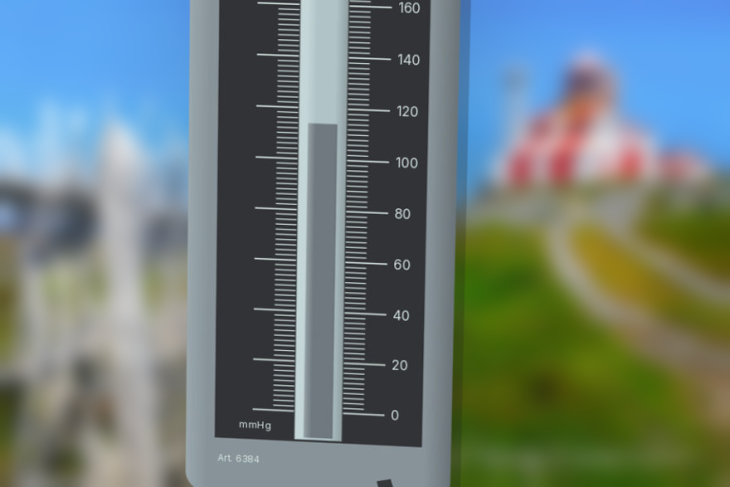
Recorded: 114; mmHg
